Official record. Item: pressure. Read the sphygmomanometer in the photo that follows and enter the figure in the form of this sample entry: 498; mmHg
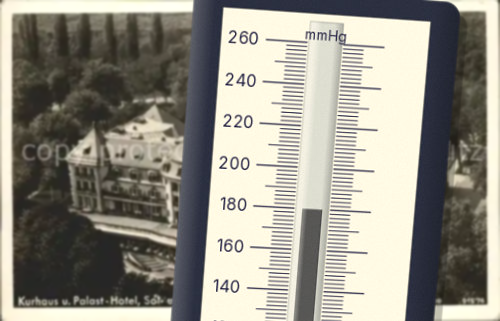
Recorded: 180; mmHg
